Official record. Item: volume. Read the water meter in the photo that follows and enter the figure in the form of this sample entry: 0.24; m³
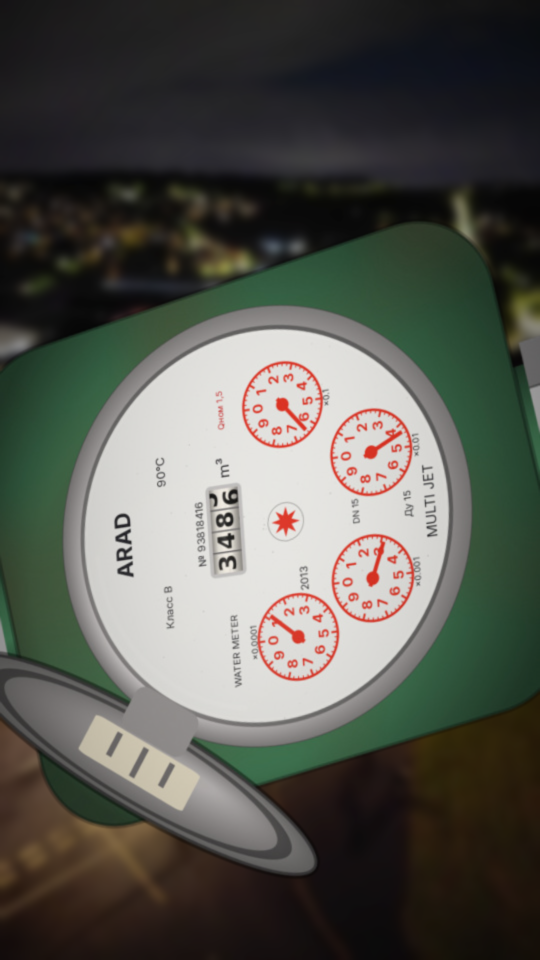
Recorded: 3485.6431; m³
